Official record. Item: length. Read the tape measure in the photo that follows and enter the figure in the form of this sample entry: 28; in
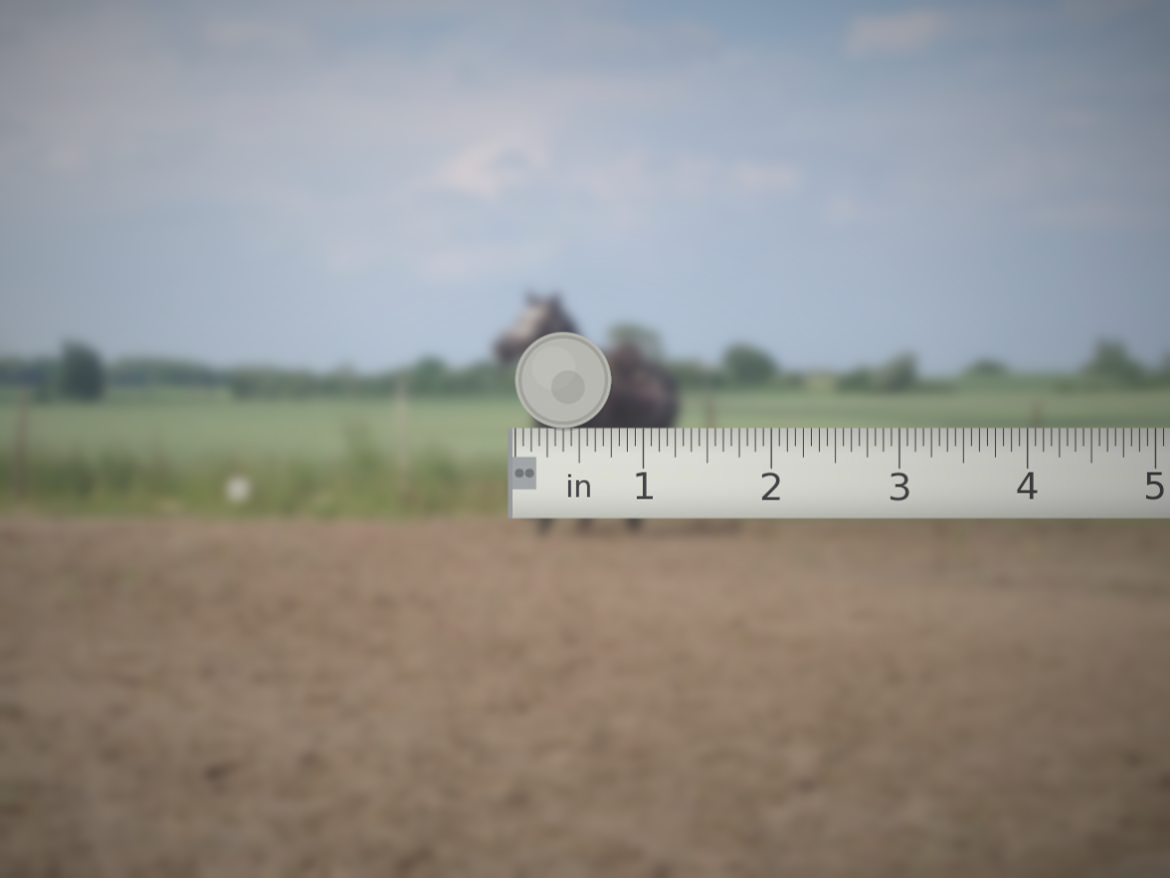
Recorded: 0.75; in
